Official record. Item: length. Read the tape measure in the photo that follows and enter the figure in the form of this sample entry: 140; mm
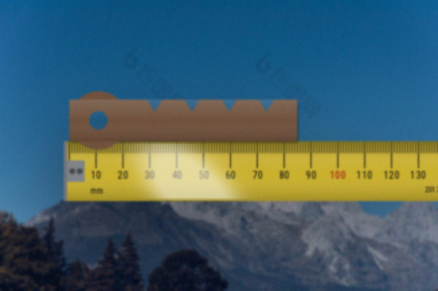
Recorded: 85; mm
